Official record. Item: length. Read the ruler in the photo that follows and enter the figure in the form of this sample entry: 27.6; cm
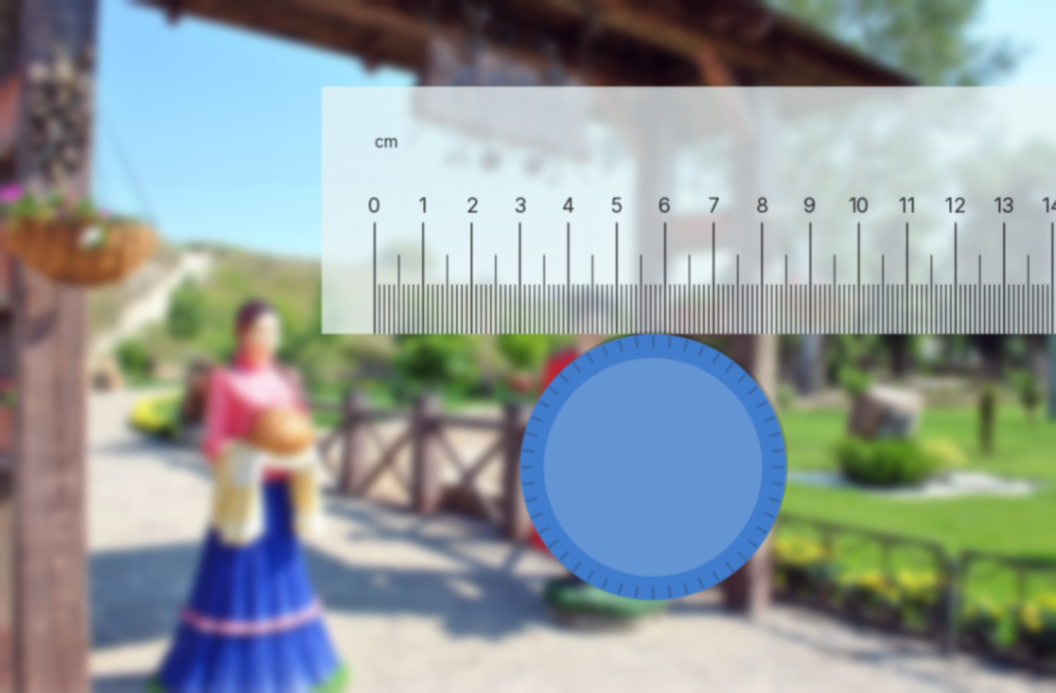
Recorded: 5.5; cm
